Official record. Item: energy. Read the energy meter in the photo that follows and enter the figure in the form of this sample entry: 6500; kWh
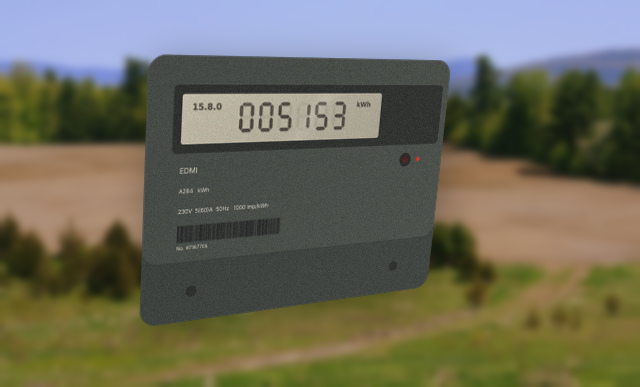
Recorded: 5153; kWh
